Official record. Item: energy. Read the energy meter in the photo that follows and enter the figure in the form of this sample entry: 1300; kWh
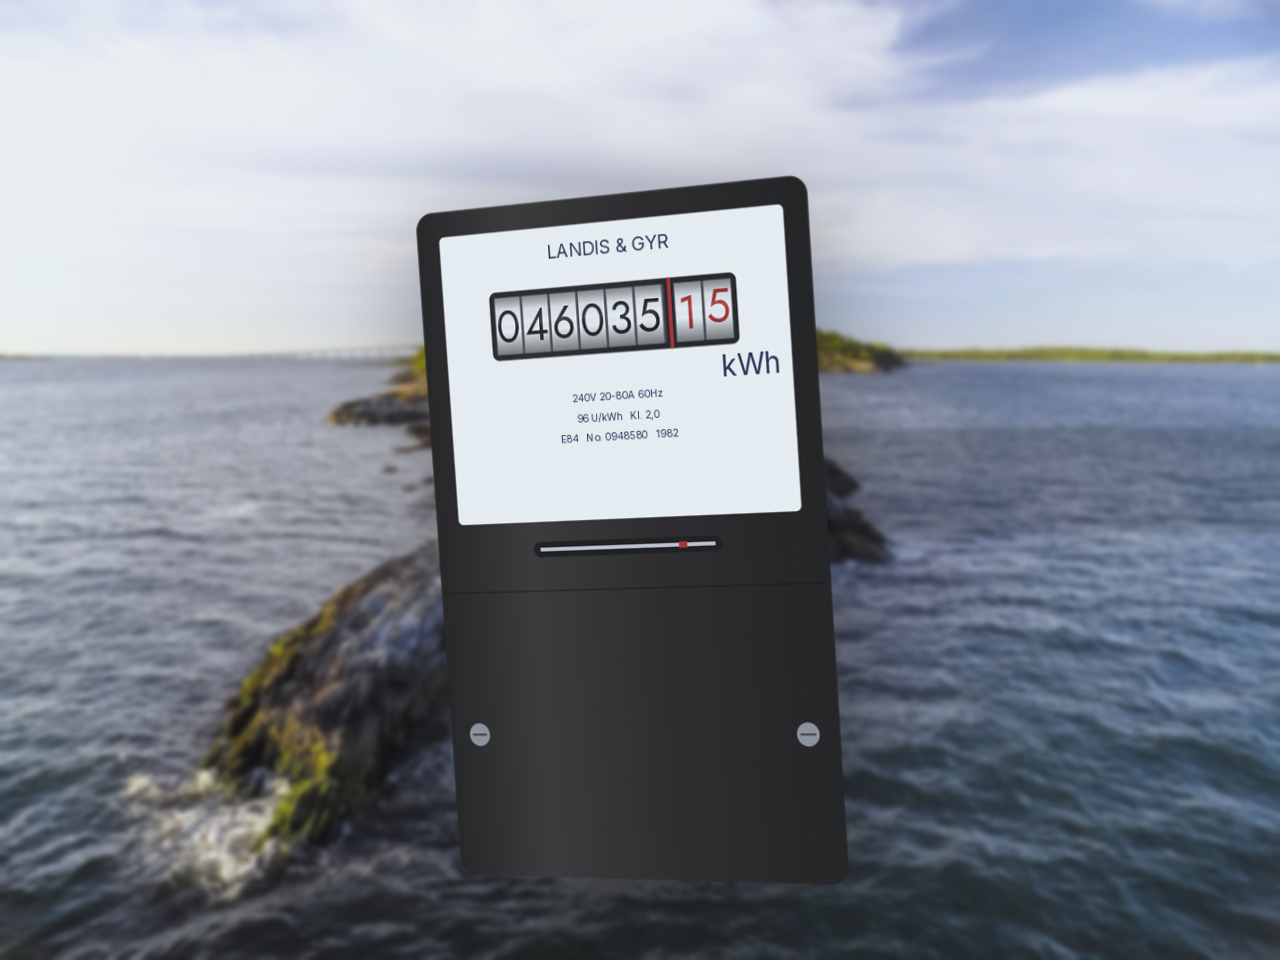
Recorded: 46035.15; kWh
